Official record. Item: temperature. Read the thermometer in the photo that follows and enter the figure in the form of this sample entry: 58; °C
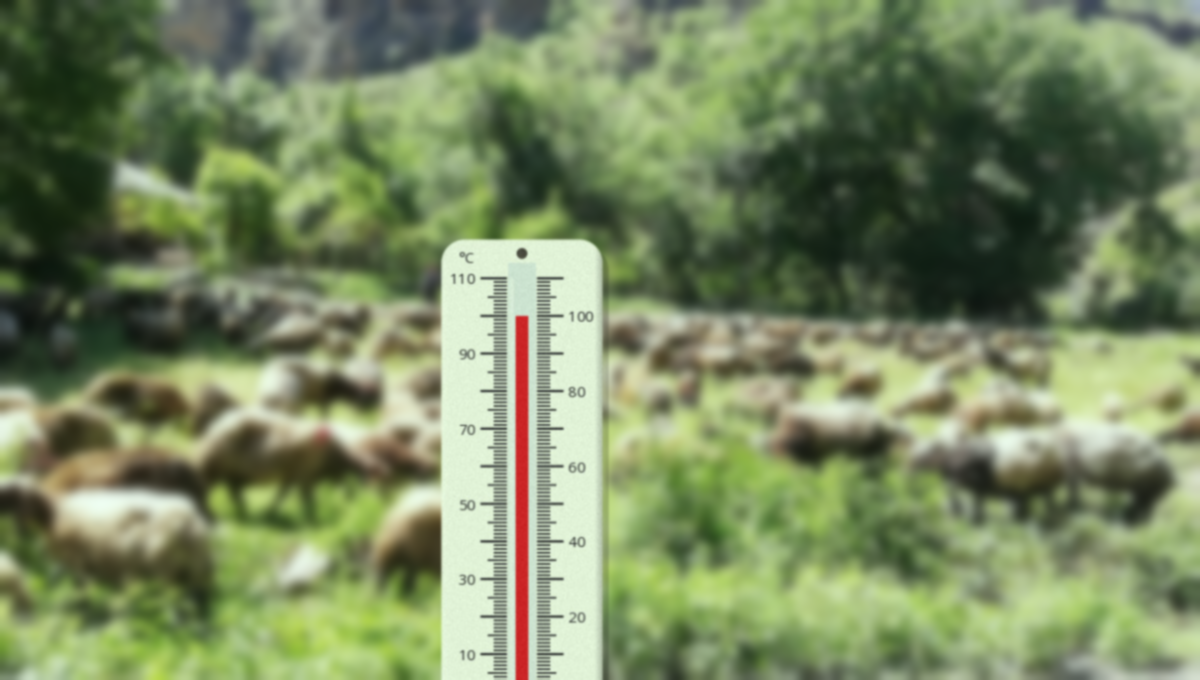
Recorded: 100; °C
